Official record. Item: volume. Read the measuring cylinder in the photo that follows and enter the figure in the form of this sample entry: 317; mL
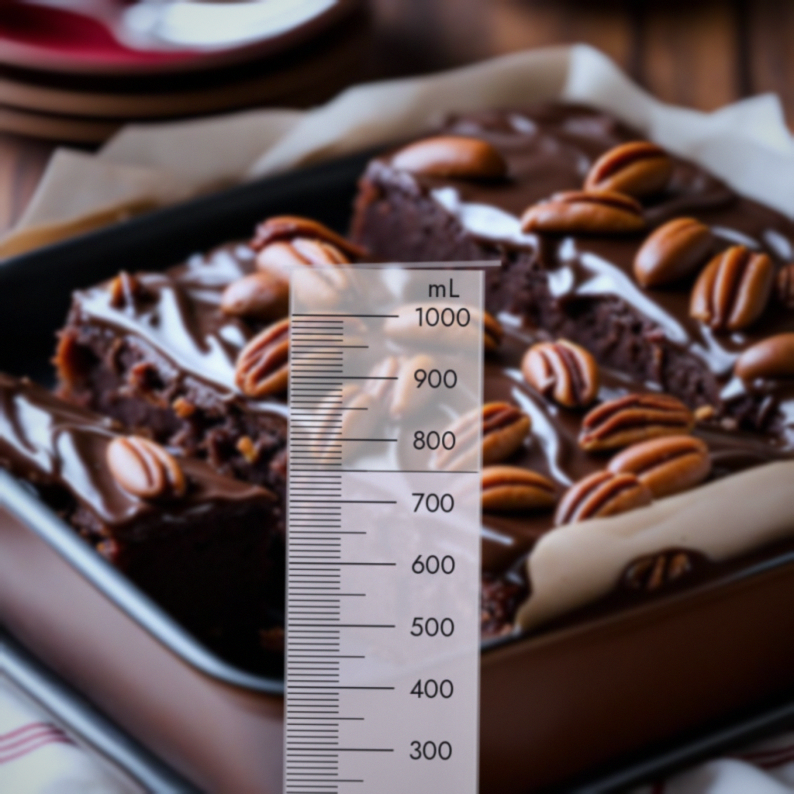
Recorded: 750; mL
